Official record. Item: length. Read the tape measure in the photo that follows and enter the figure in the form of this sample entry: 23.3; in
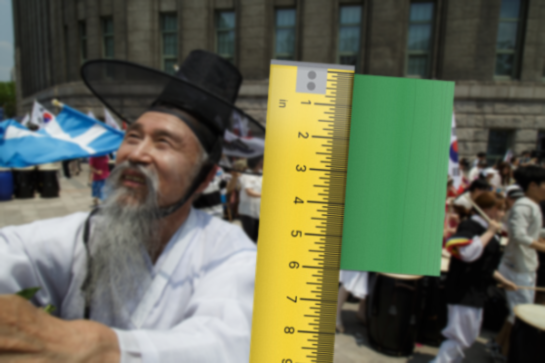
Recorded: 6; in
